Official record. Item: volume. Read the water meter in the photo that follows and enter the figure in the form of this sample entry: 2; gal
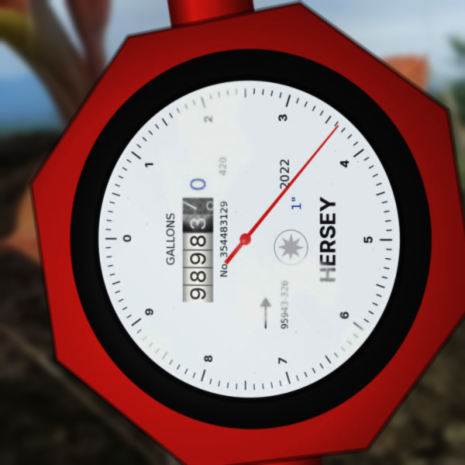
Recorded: 9898373.6; gal
